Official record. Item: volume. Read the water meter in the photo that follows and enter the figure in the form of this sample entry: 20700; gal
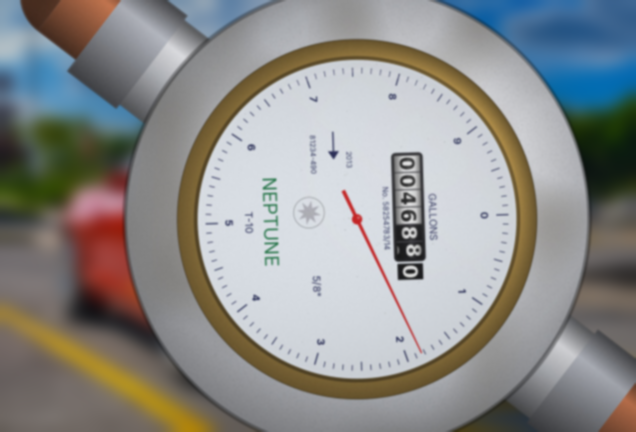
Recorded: 46881.8; gal
